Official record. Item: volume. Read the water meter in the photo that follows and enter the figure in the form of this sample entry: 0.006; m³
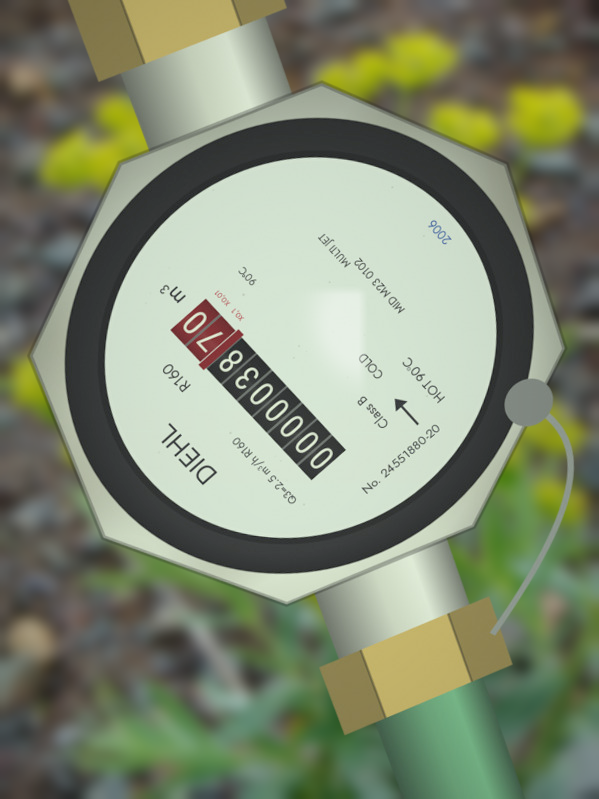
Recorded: 38.70; m³
